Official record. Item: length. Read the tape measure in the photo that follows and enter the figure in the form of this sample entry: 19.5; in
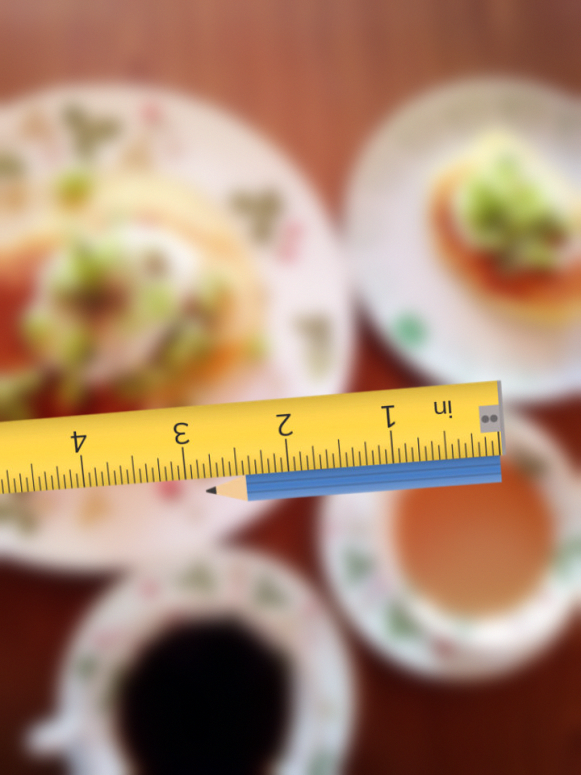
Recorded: 2.8125; in
